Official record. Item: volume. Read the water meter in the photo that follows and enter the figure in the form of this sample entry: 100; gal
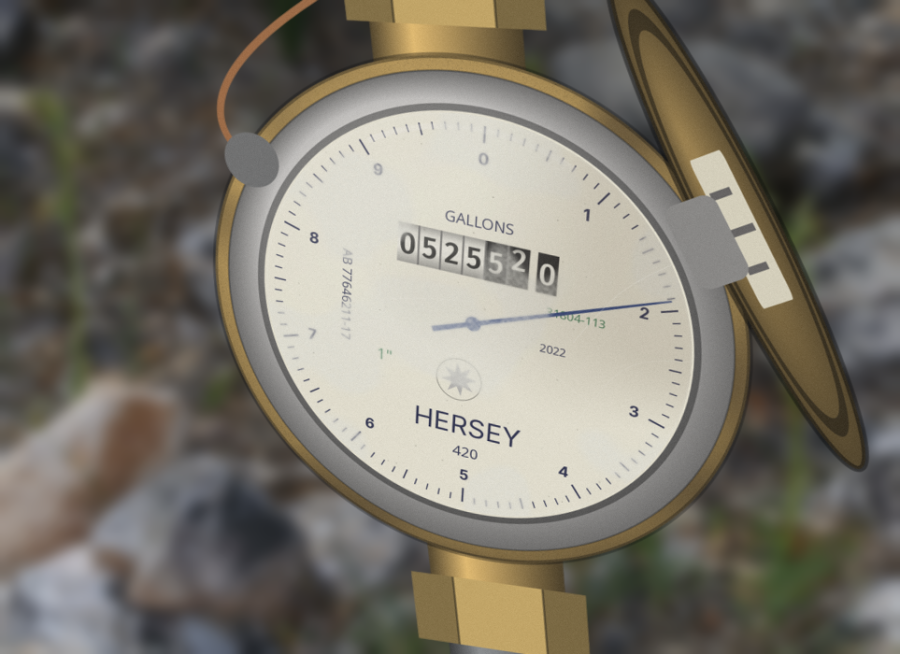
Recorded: 525521.9; gal
